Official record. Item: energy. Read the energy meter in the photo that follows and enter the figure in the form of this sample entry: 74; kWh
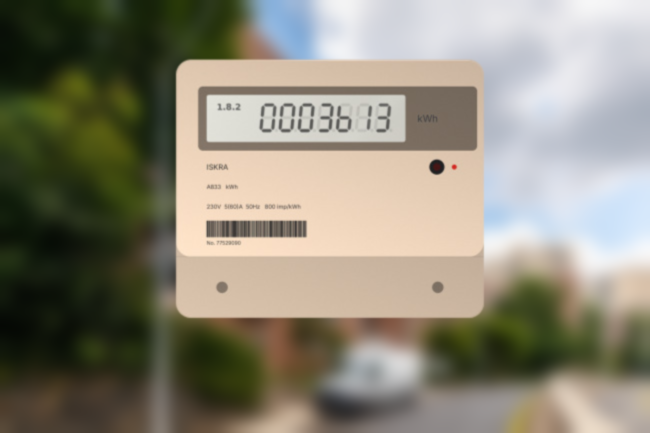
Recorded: 3613; kWh
